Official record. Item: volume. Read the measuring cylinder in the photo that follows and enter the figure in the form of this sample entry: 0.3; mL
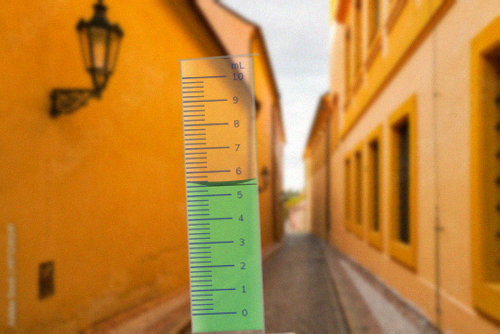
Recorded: 5.4; mL
